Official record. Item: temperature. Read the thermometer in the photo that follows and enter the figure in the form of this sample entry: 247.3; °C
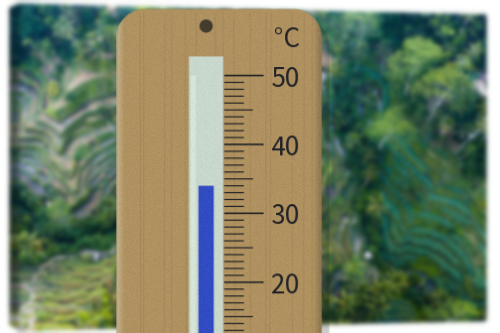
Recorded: 34; °C
